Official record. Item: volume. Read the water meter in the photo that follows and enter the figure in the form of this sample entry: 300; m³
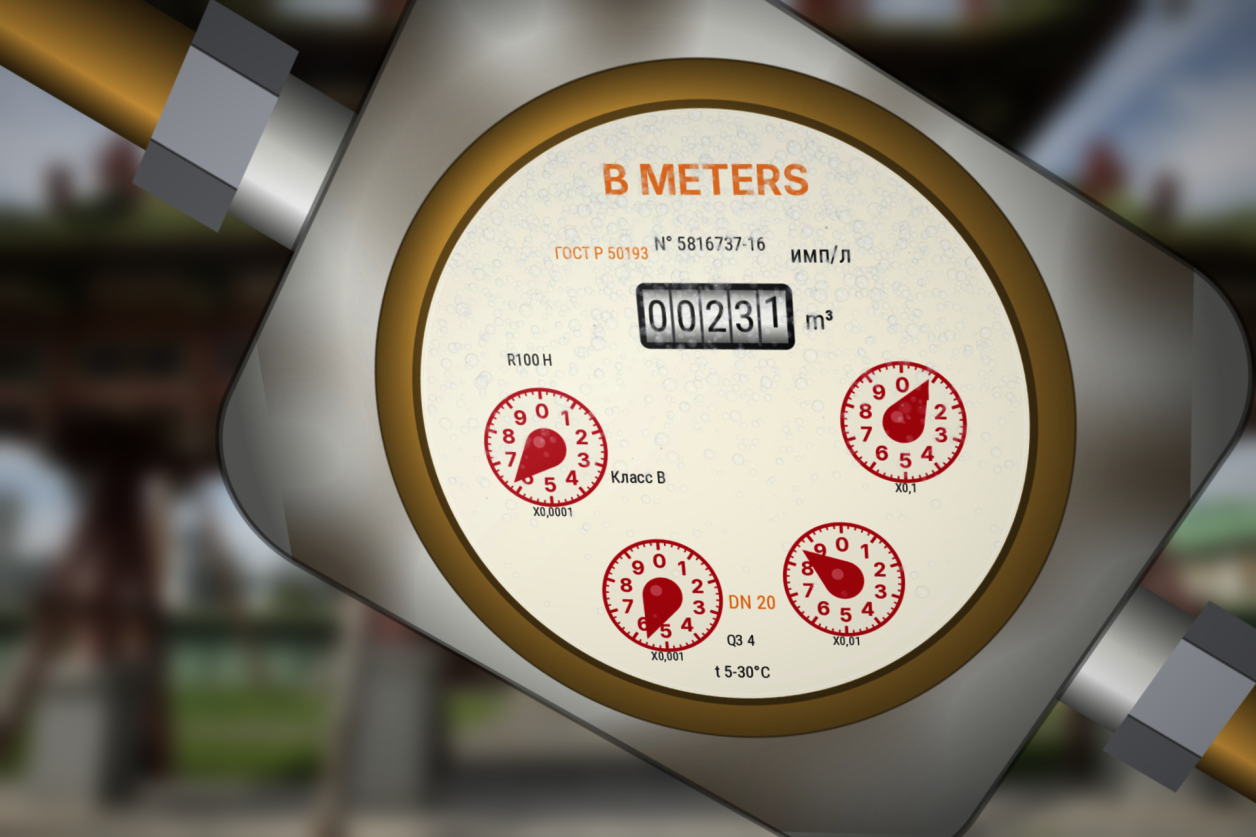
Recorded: 231.0856; m³
